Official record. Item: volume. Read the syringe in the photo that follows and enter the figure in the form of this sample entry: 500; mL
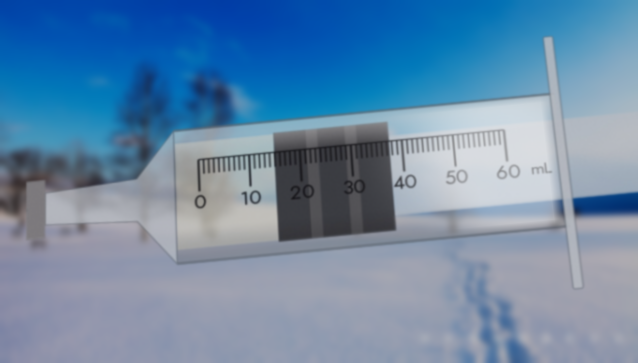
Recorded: 15; mL
